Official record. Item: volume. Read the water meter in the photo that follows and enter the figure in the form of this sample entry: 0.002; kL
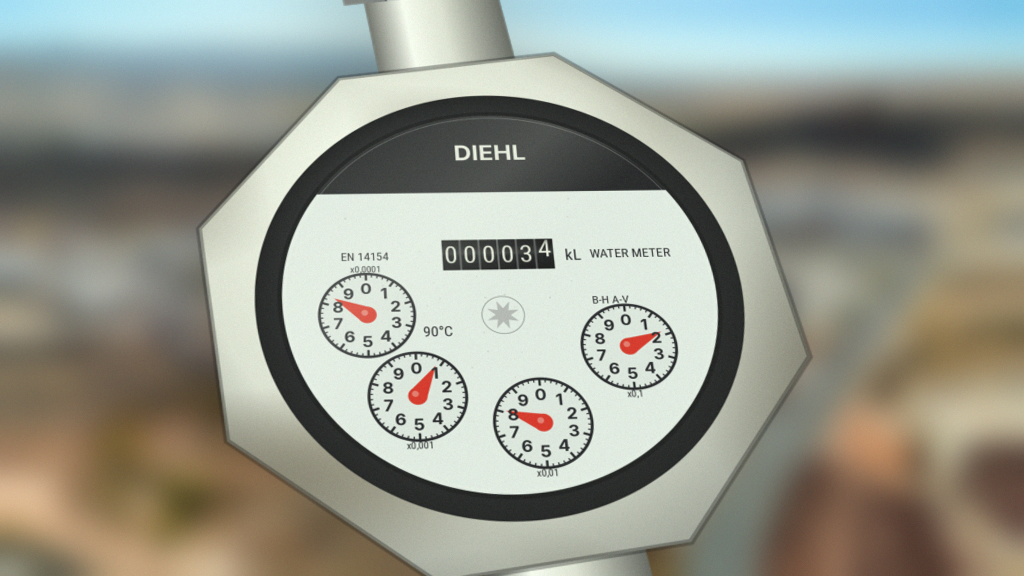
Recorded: 34.1808; kL
